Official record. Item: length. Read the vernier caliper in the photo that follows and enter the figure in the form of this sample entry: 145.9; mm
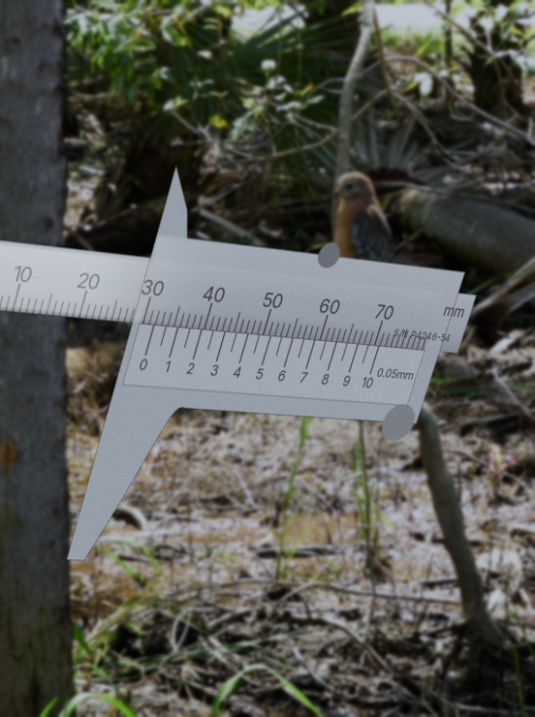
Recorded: 31.8; mm
